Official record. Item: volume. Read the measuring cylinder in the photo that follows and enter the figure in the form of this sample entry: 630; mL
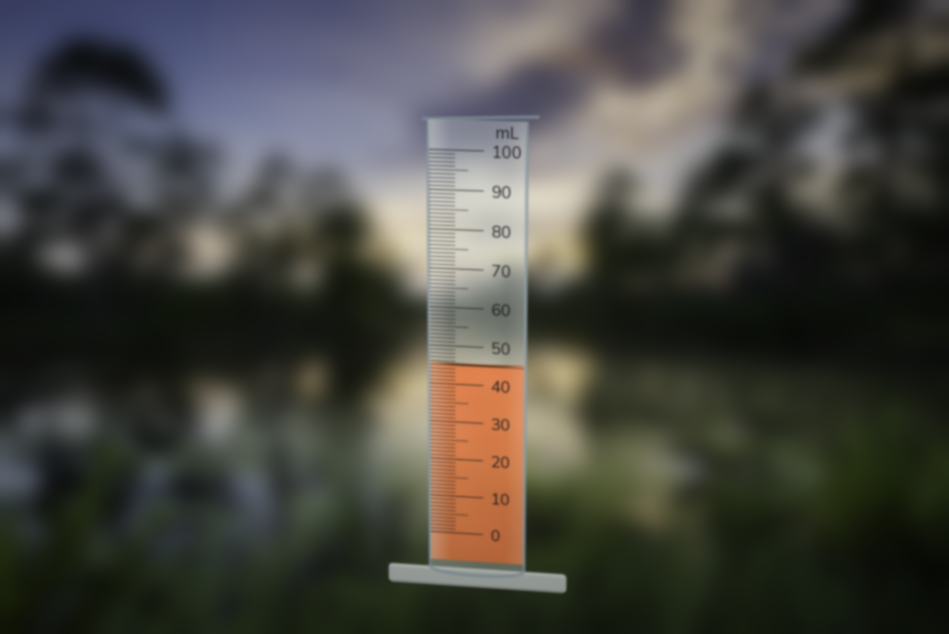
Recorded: 45; mL
